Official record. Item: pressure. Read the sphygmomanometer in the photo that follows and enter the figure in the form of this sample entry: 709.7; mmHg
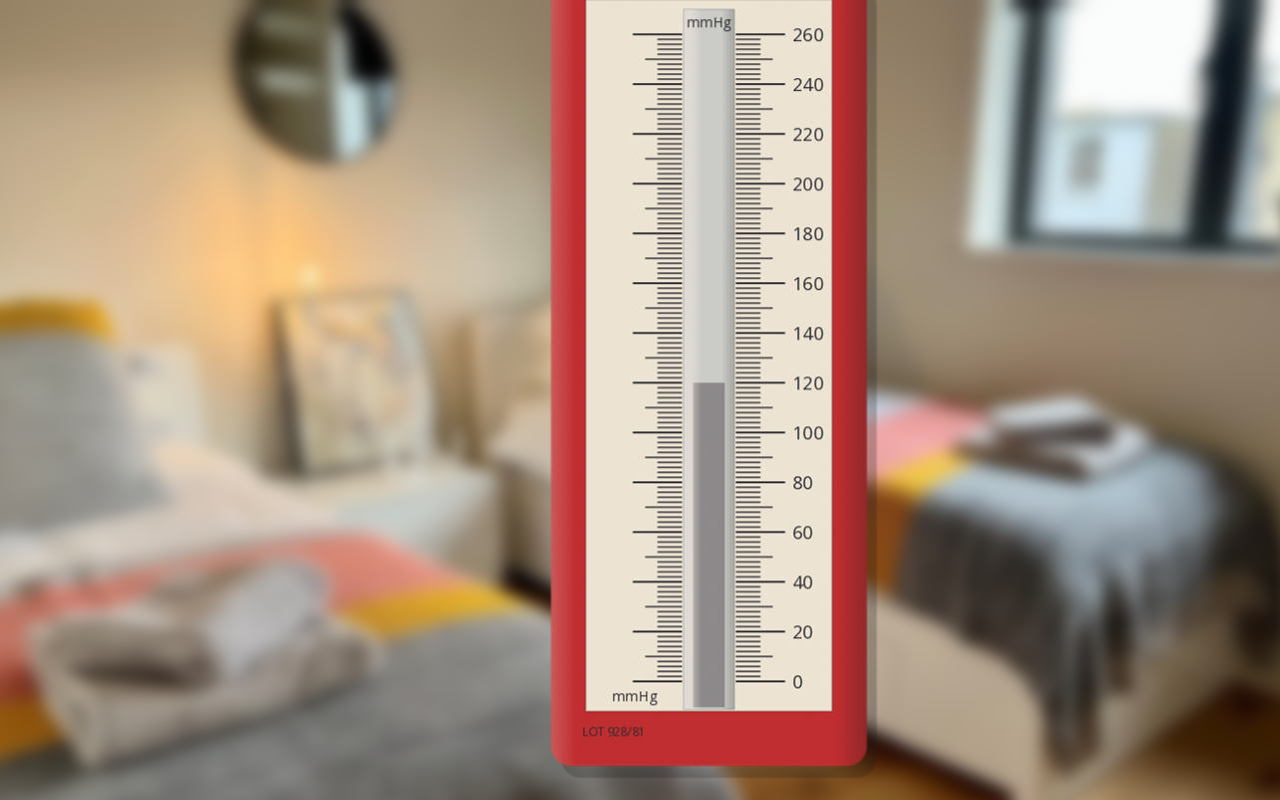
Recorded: 120; mmHg
